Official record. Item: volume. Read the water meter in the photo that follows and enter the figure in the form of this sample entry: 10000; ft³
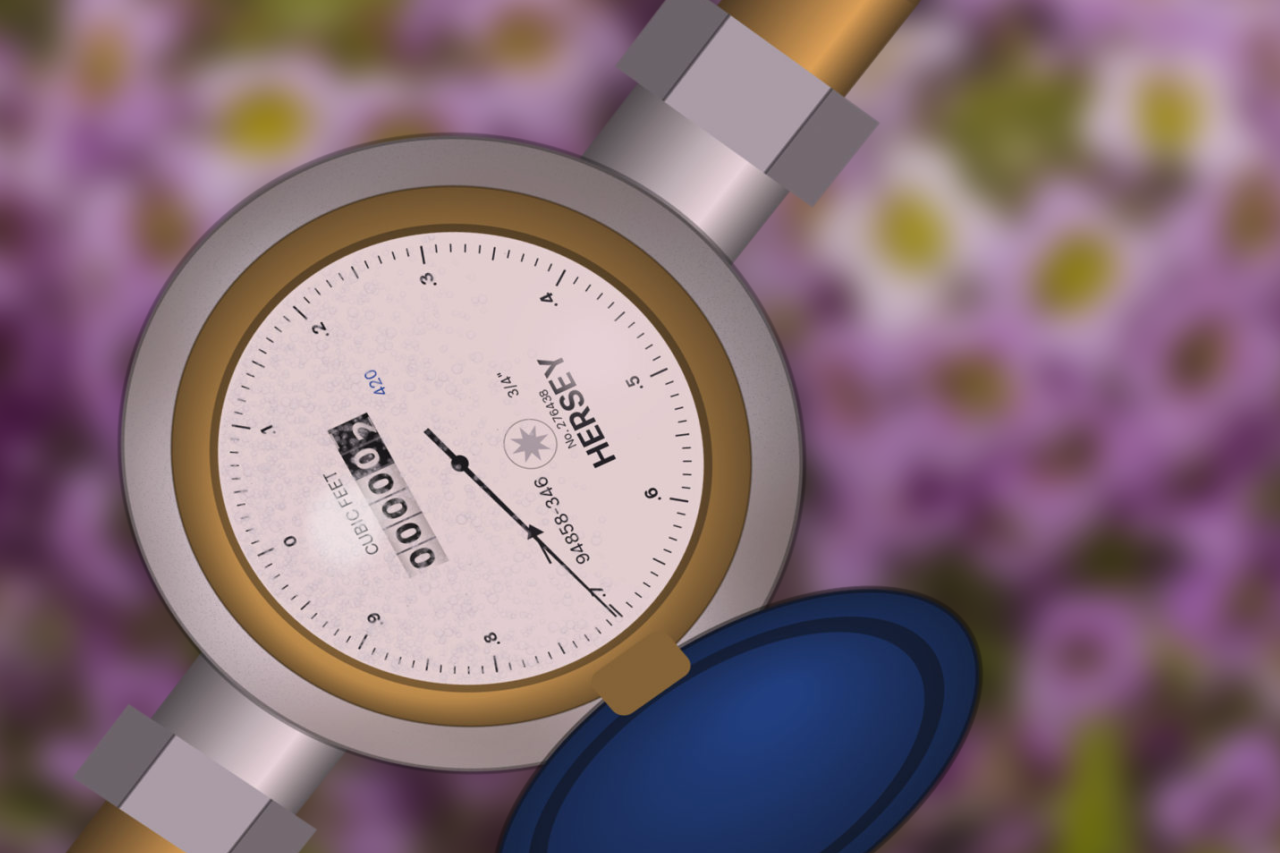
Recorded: 1.70; ft³
